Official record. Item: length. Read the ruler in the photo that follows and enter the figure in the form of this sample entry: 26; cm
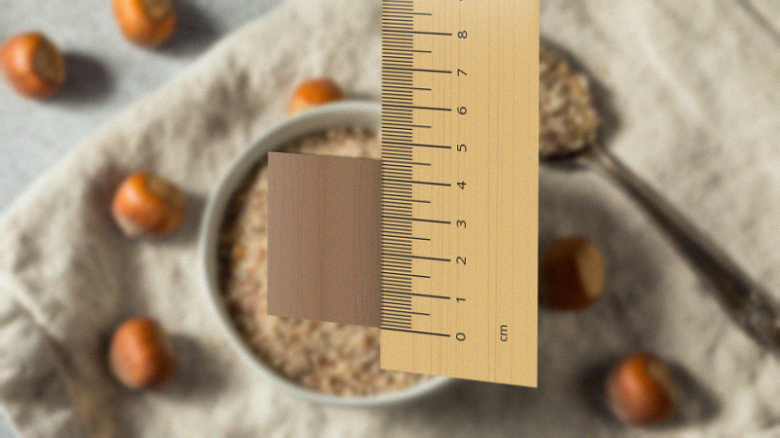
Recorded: 4.5; cm
